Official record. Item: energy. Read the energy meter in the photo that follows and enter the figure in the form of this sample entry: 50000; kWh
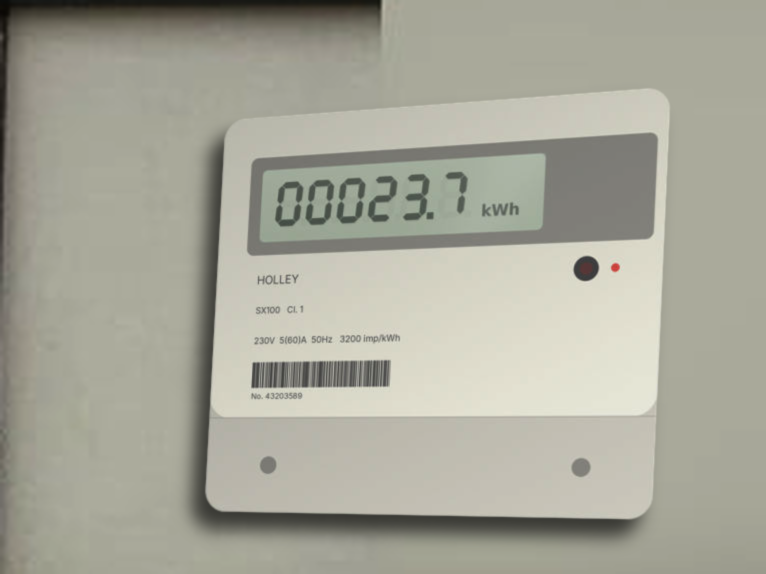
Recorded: 23.7; kWh
